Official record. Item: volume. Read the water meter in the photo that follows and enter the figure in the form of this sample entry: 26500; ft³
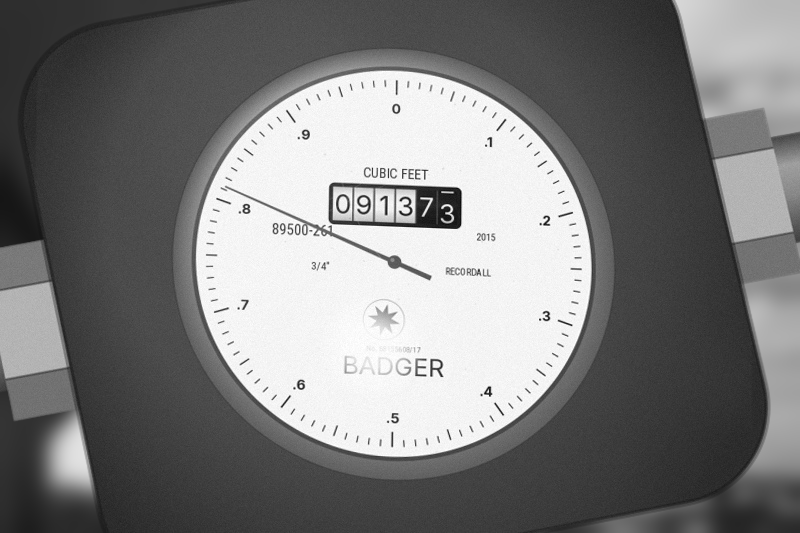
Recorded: 91372.81; ft³
